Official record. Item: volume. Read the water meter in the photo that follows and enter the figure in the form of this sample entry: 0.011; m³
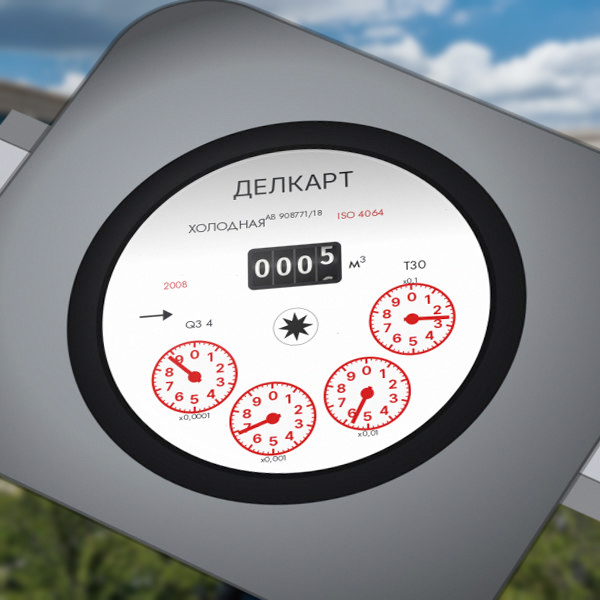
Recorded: 5.2568; m³
